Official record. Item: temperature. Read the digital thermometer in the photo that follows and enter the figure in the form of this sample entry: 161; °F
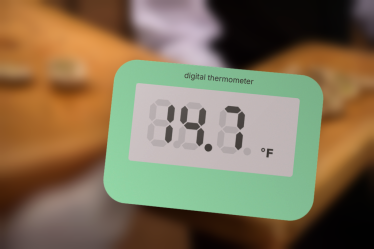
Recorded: 14.7; °F
